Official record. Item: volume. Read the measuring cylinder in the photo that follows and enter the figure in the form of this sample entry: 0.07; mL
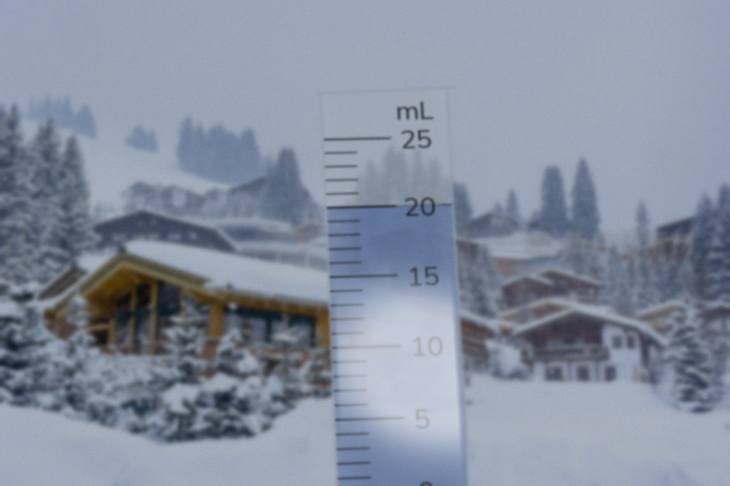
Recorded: 20; mL
